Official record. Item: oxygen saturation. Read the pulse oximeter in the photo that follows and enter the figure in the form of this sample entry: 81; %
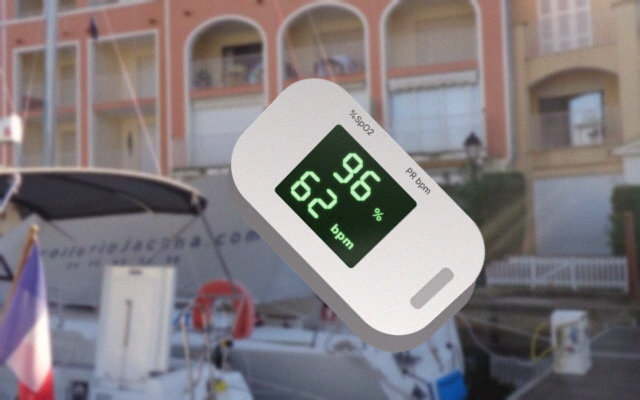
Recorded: 96; %
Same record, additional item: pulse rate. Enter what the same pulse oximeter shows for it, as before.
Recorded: 62; bpm
